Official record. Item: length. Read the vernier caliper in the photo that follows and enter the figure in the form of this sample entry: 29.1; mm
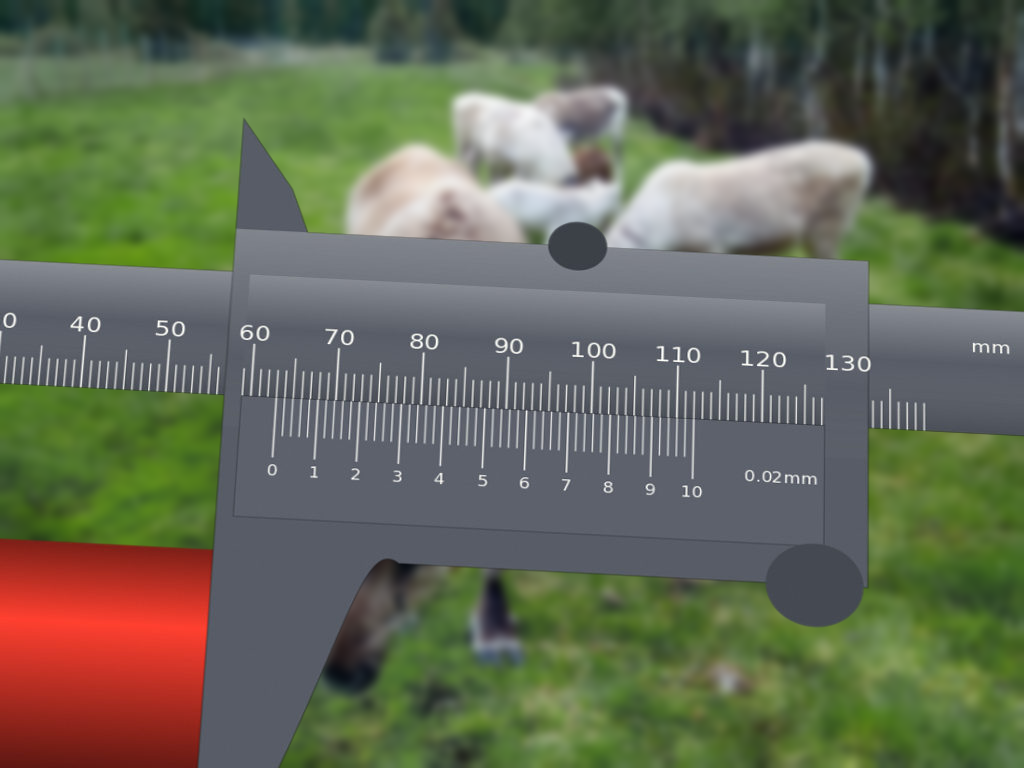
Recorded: 63.0; mm
